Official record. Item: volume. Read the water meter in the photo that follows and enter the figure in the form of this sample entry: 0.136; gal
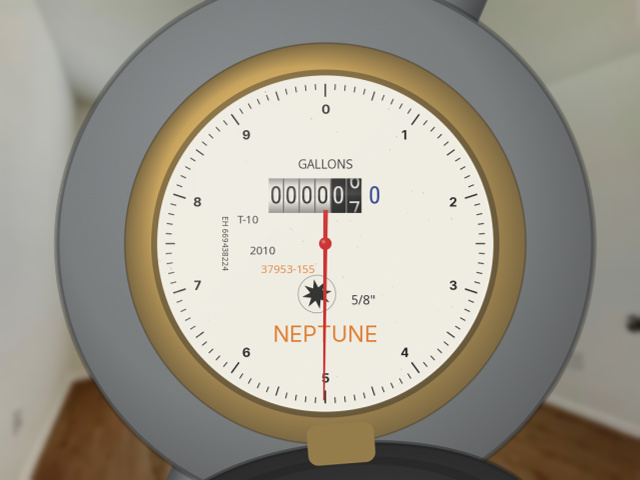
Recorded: 65.0; gal
